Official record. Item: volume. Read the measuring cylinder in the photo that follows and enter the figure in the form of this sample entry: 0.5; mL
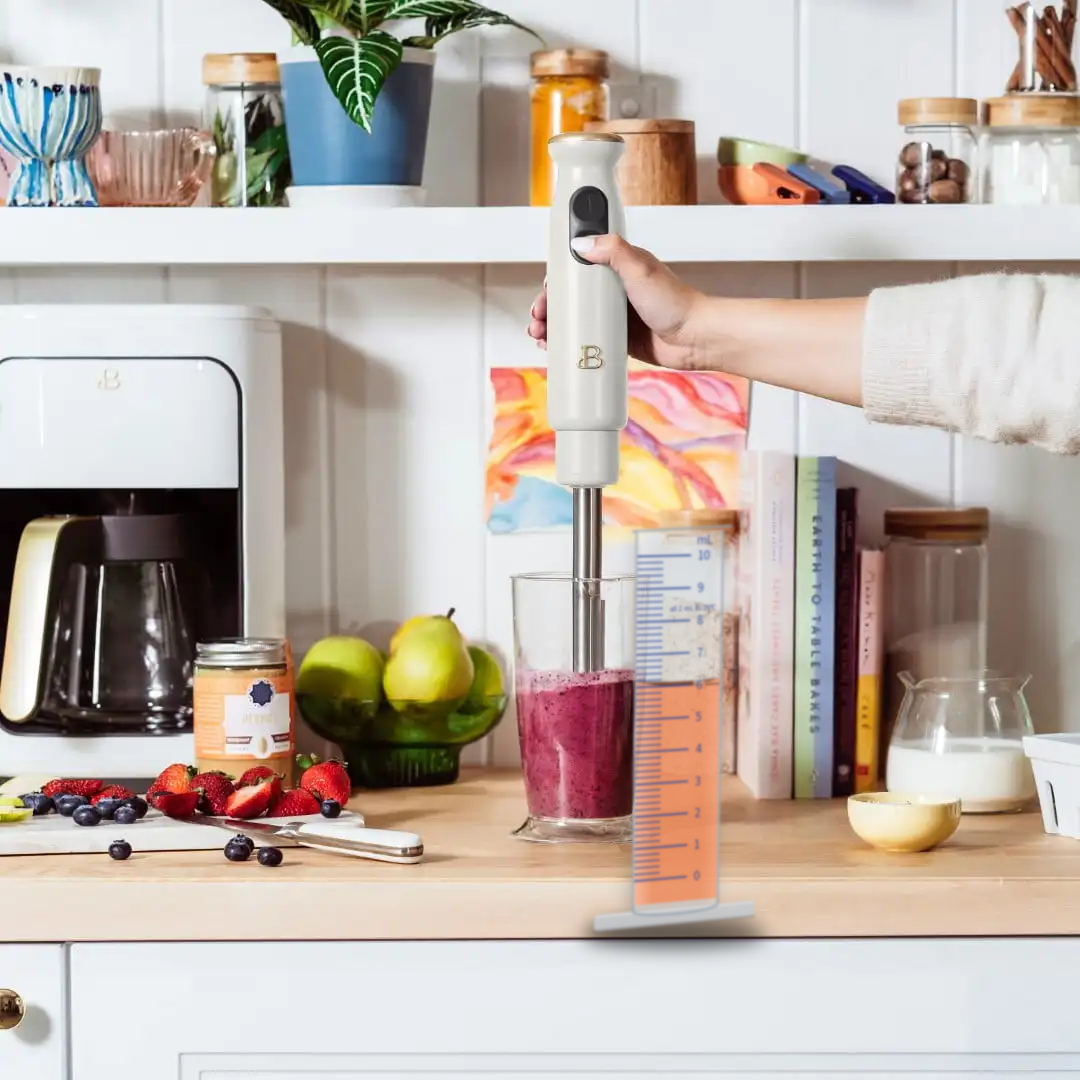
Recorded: 6; mL
